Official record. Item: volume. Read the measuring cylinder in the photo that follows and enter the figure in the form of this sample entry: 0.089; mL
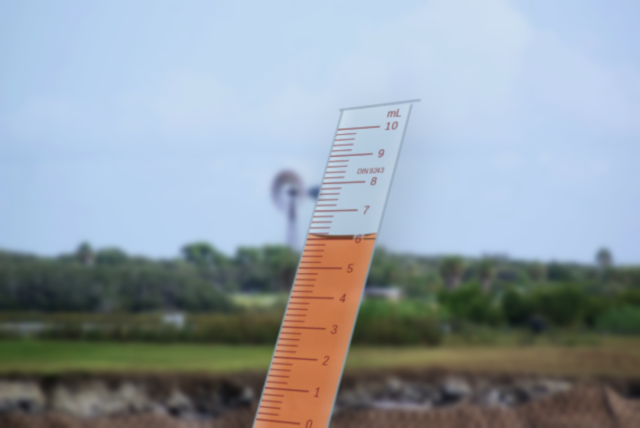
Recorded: 6; mL
